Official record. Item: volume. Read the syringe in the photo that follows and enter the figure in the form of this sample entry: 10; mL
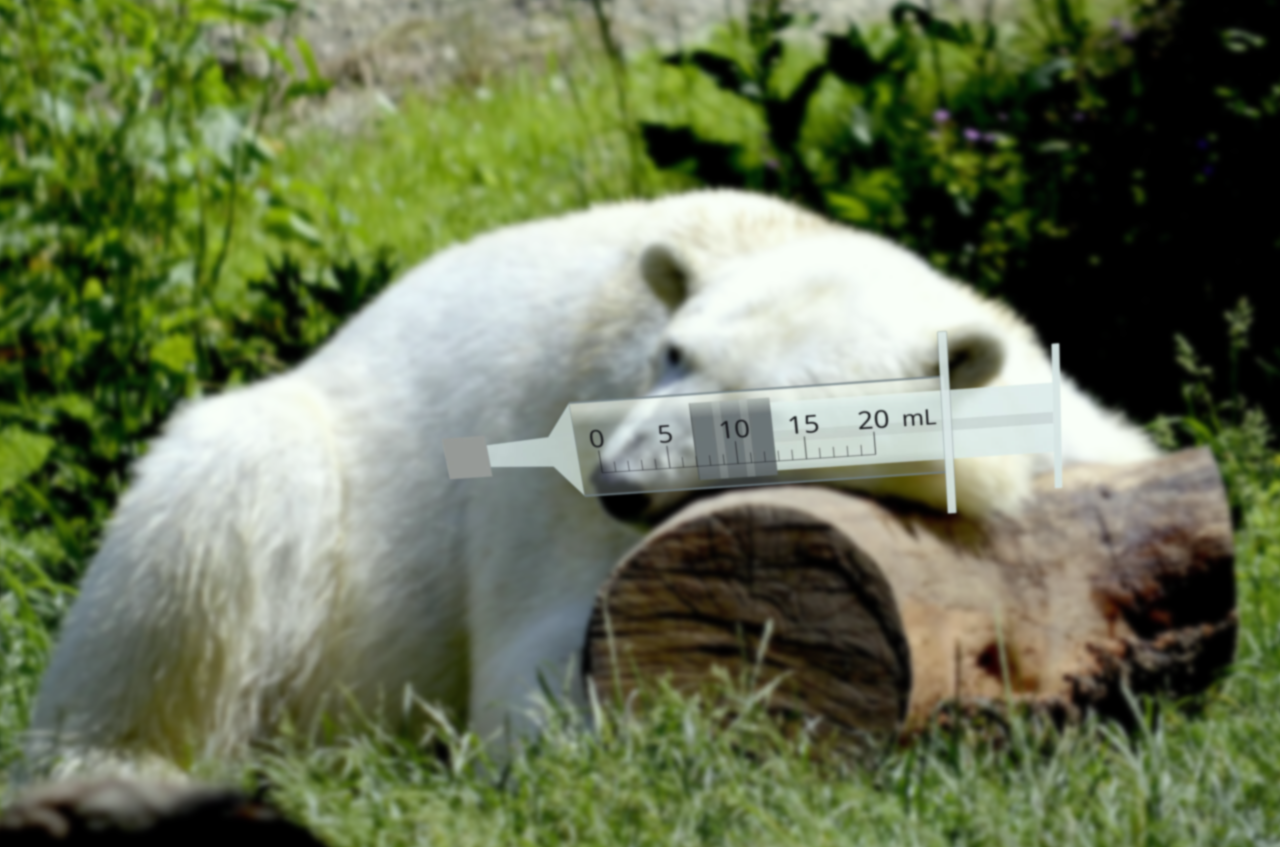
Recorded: 7; mL
